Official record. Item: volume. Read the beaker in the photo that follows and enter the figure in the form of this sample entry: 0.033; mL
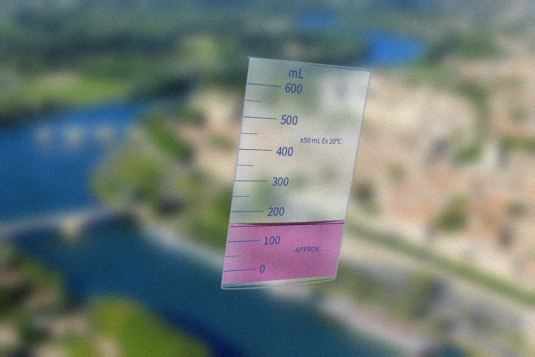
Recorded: 150; mL
